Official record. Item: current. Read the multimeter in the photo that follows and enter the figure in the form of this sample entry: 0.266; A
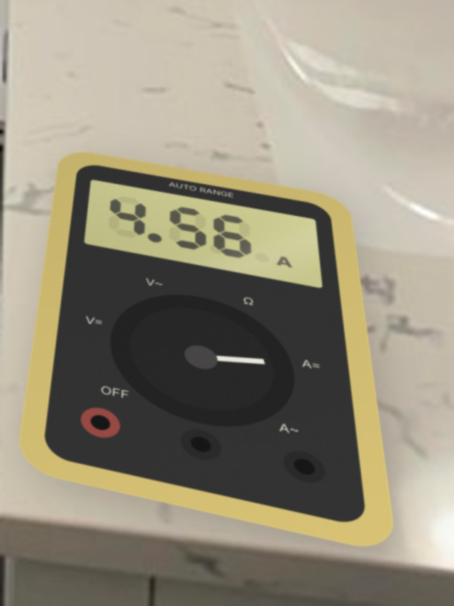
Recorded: 4.56; A
